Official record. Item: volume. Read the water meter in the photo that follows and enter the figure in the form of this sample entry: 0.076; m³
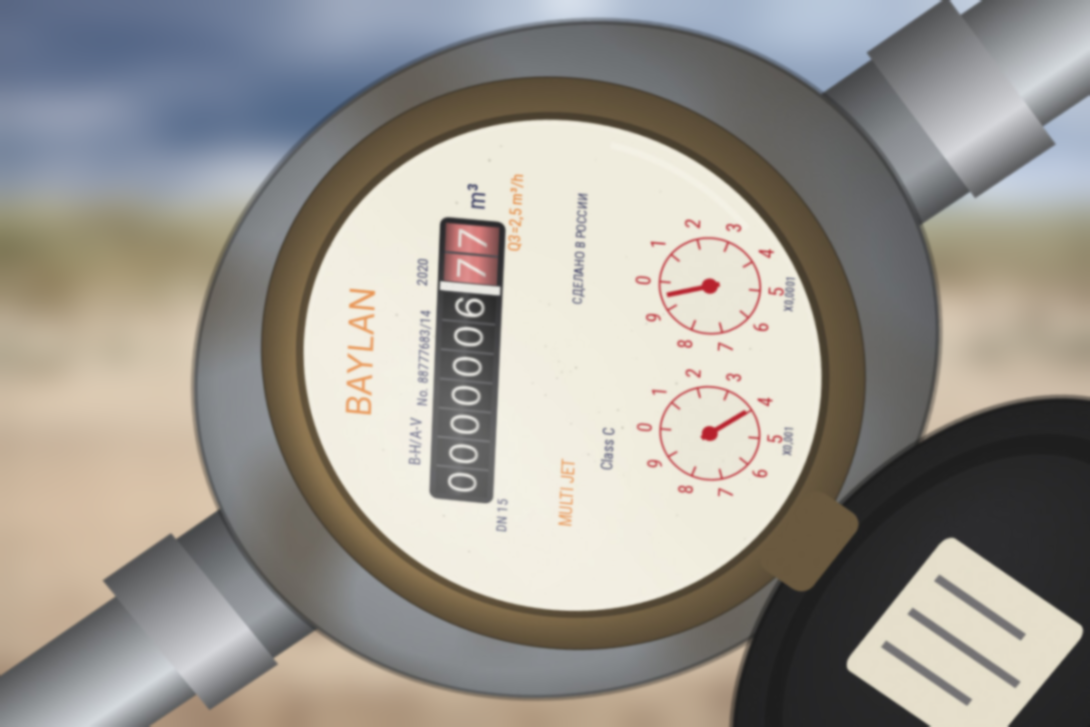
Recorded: 6.7739; m³
